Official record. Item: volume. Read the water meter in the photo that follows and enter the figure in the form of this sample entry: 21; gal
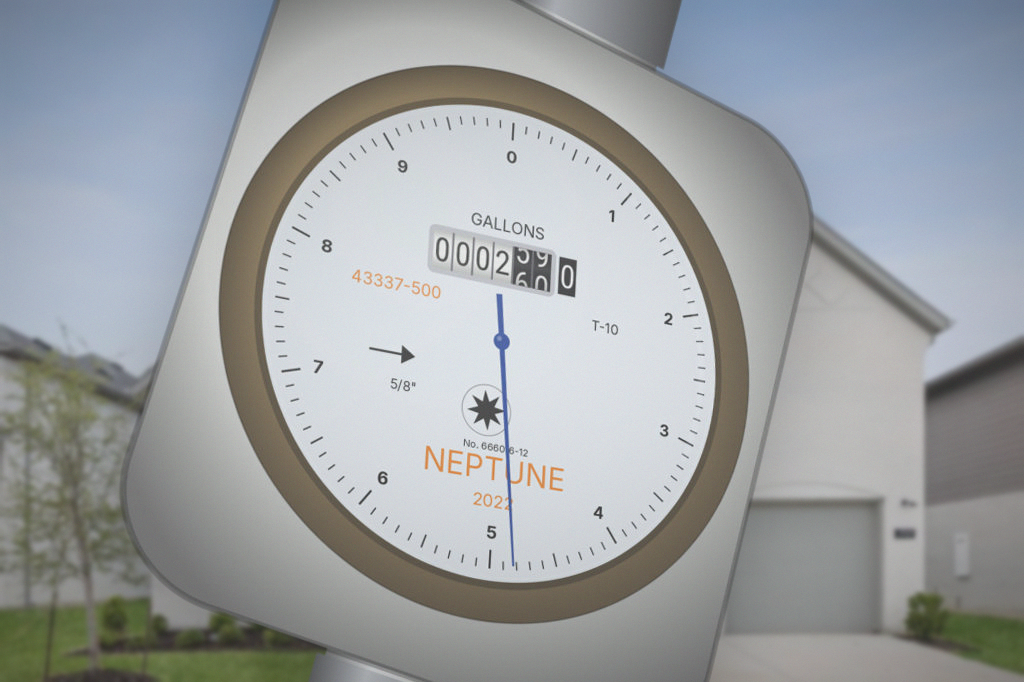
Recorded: 2594.8; gal
